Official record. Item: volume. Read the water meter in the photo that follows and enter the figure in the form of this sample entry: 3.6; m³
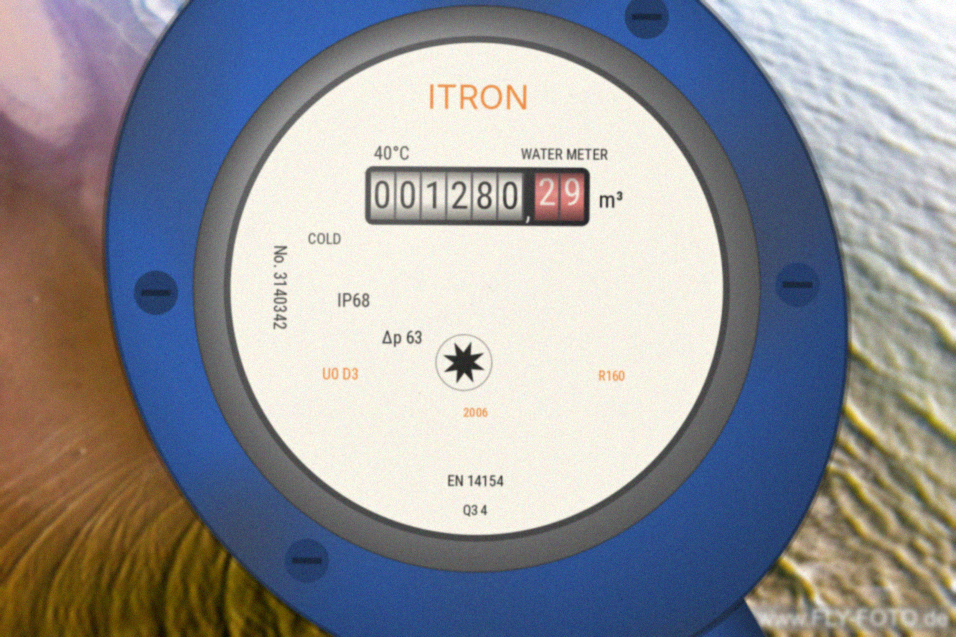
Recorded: 1280.29; m³
